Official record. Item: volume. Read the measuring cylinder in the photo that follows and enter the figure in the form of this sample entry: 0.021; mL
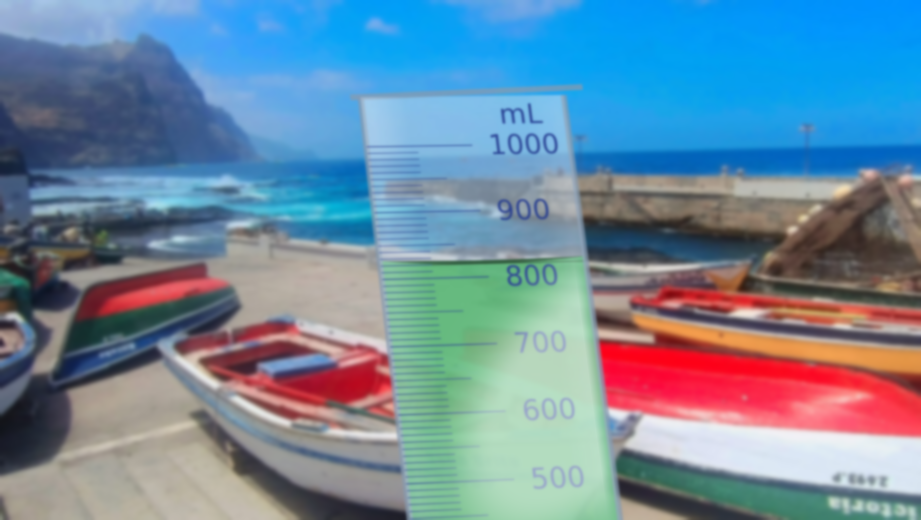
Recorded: 820; mL
